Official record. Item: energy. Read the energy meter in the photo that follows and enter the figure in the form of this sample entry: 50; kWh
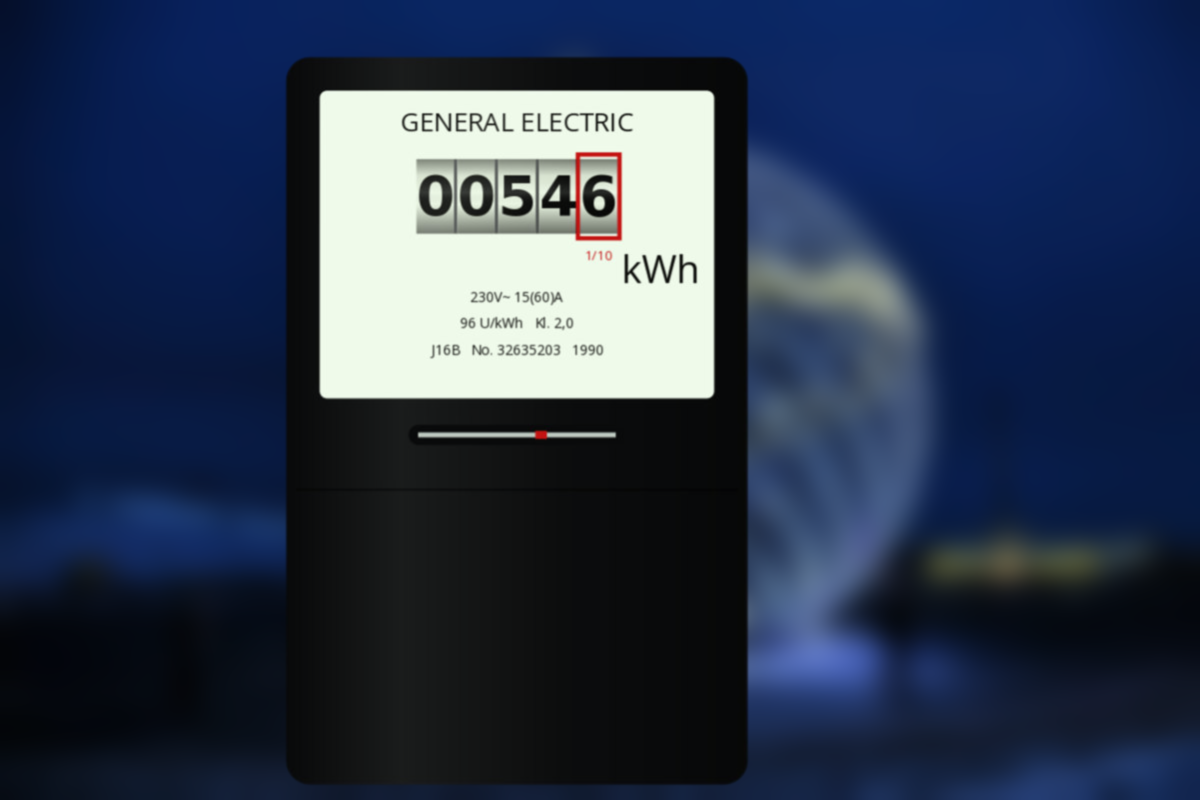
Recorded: 54.6; kWh
